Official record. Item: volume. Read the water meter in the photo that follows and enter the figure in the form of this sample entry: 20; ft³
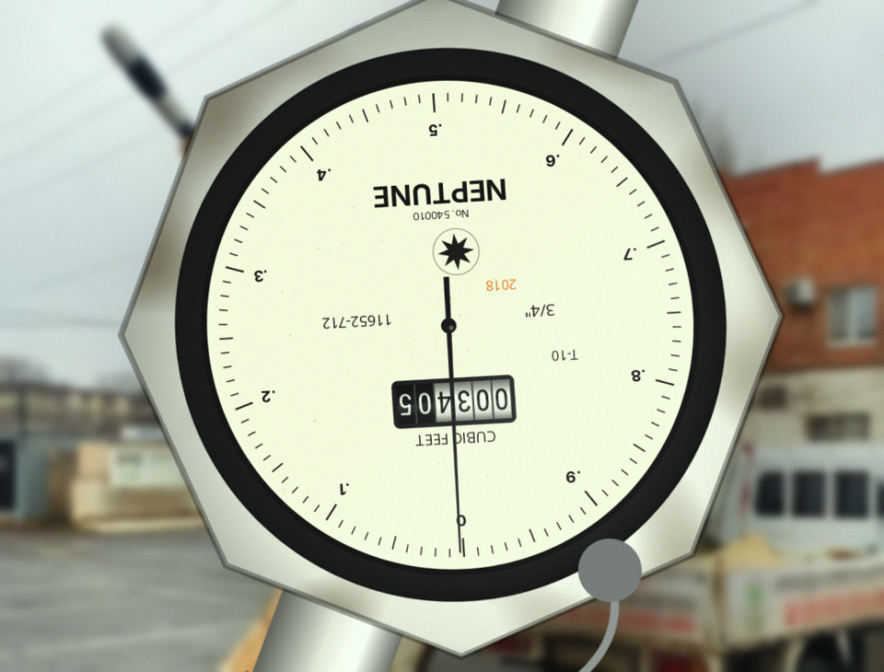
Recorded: 3405.00; ft³
